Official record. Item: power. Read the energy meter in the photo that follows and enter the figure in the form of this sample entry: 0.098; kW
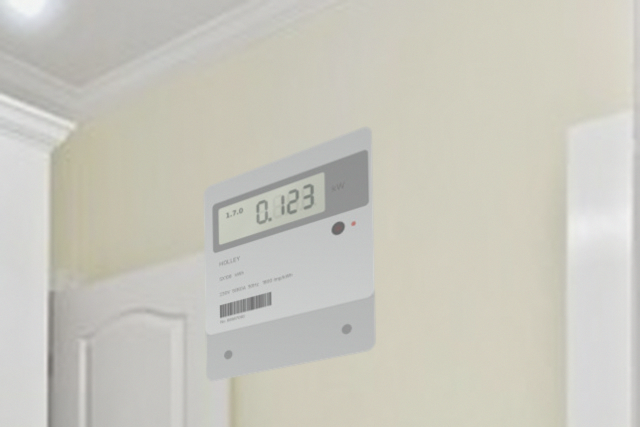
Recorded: 0.123; kW
